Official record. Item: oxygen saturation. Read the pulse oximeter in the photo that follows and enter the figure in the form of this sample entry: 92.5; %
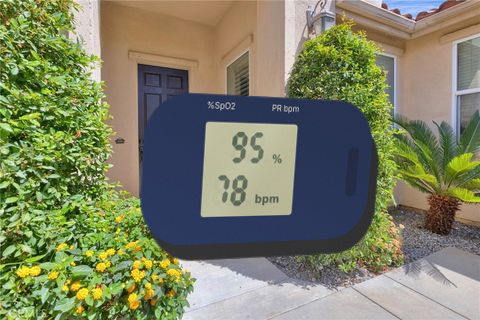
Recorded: 95; %
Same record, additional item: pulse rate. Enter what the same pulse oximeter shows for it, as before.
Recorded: 78; bpm
